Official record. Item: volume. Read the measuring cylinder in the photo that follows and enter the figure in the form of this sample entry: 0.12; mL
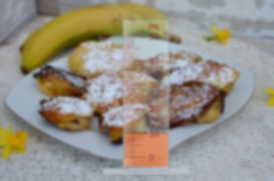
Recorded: 10; mL
